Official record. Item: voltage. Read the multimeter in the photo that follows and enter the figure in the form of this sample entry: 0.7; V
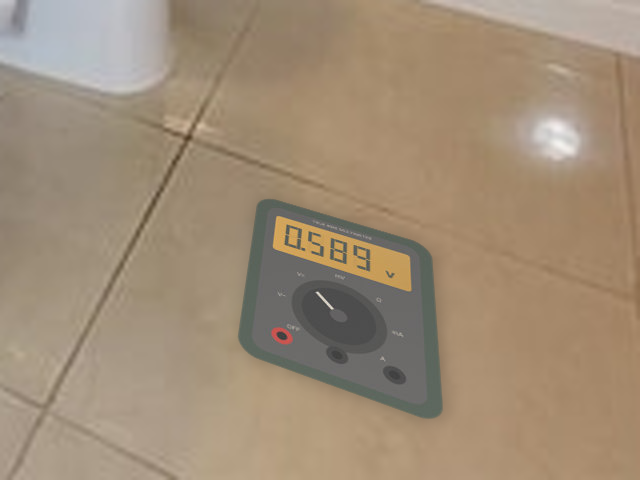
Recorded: 0.589; V
